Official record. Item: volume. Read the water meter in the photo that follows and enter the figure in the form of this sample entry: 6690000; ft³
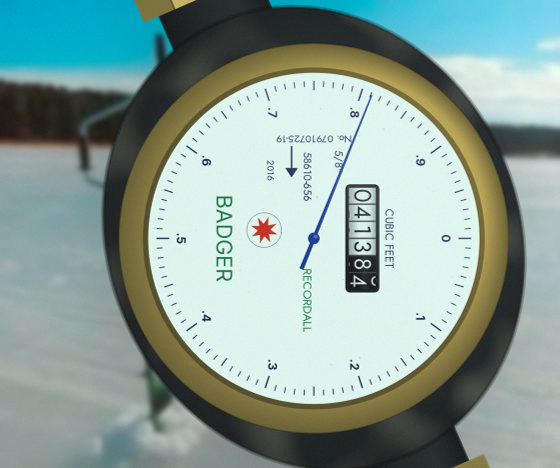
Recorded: 41383.81; ft³
